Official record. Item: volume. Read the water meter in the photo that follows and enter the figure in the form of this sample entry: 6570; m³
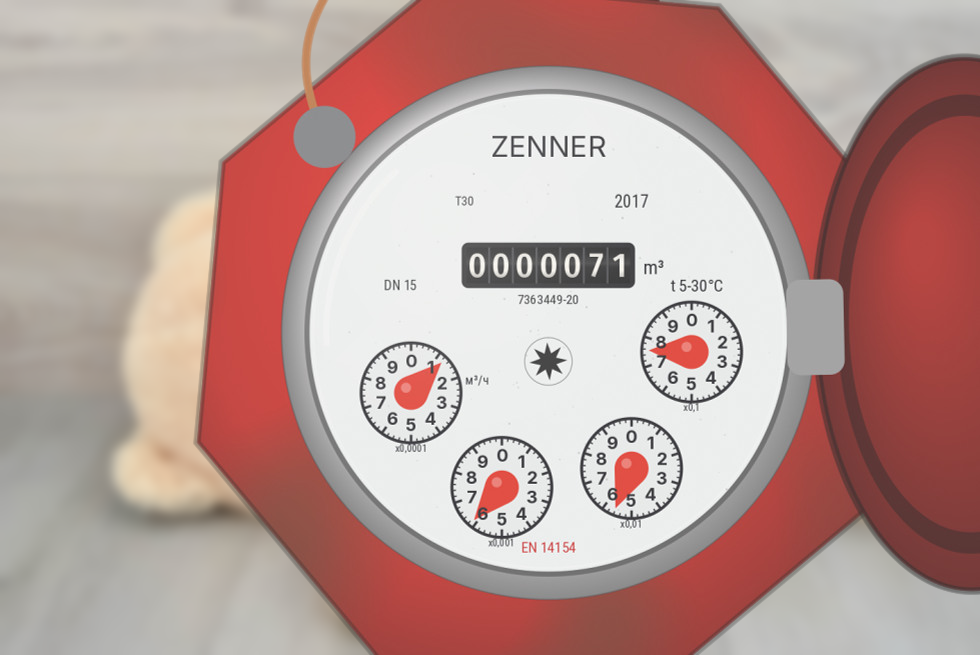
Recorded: 71.7561; m³
